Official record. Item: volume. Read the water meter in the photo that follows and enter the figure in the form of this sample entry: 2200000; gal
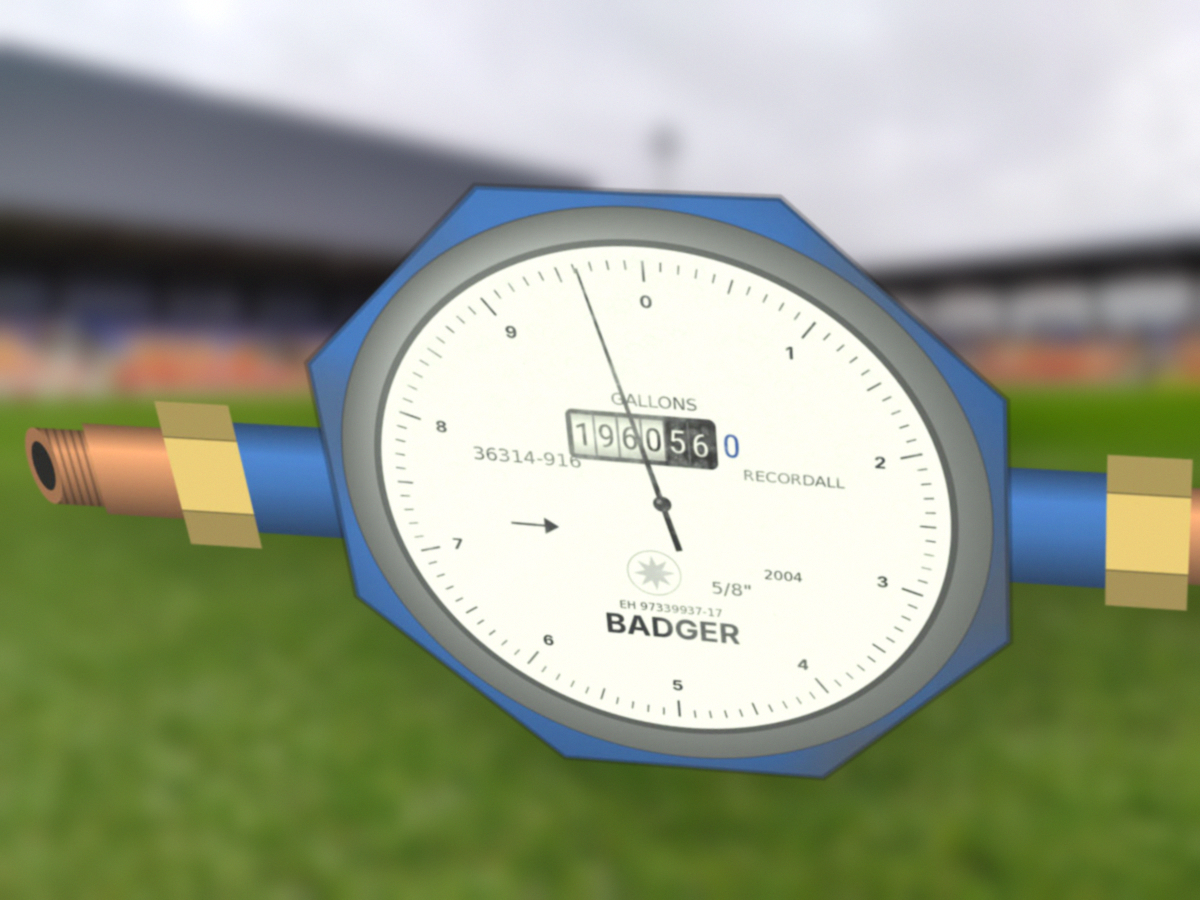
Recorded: 1960559.6; gal
